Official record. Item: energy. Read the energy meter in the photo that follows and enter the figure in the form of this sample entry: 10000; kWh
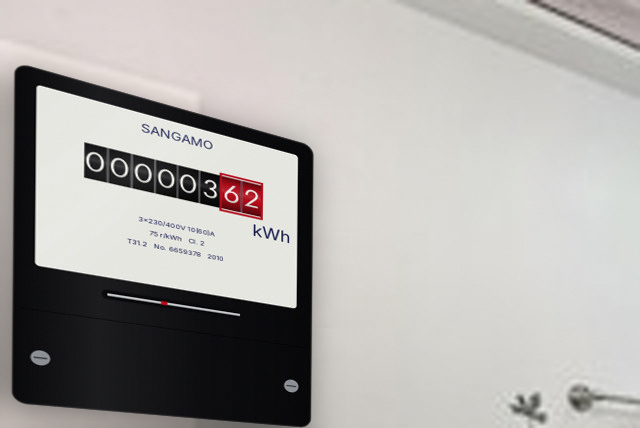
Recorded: 3.62; kWh
